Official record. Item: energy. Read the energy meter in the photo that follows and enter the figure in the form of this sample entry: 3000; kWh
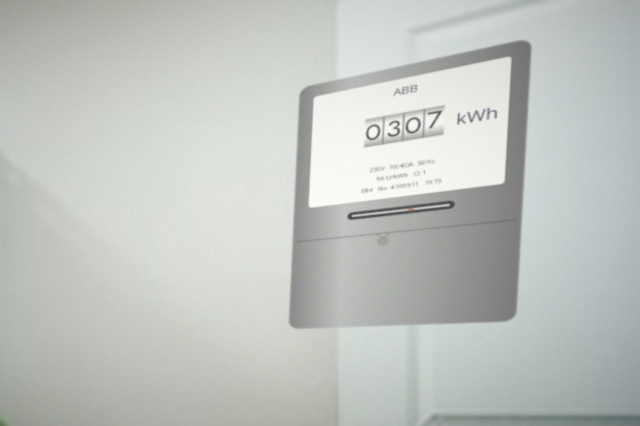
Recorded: 307; kWh
